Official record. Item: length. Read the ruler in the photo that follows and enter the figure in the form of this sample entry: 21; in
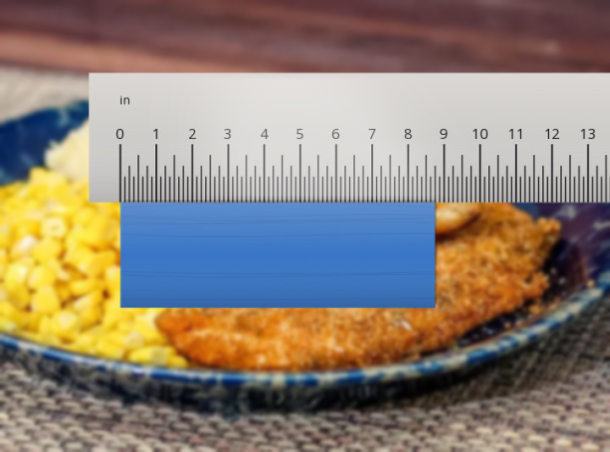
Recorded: 8.75; in
